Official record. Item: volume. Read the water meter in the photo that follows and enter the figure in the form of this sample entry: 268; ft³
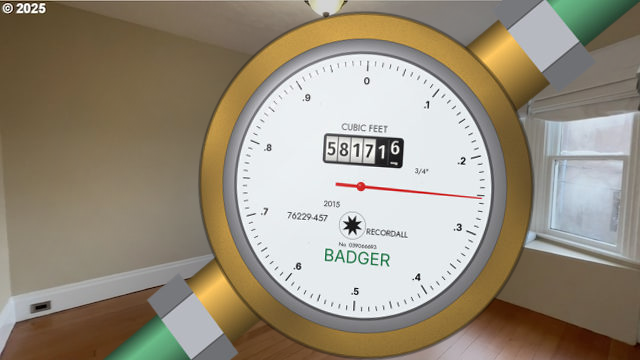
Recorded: 581716.25; ft³
